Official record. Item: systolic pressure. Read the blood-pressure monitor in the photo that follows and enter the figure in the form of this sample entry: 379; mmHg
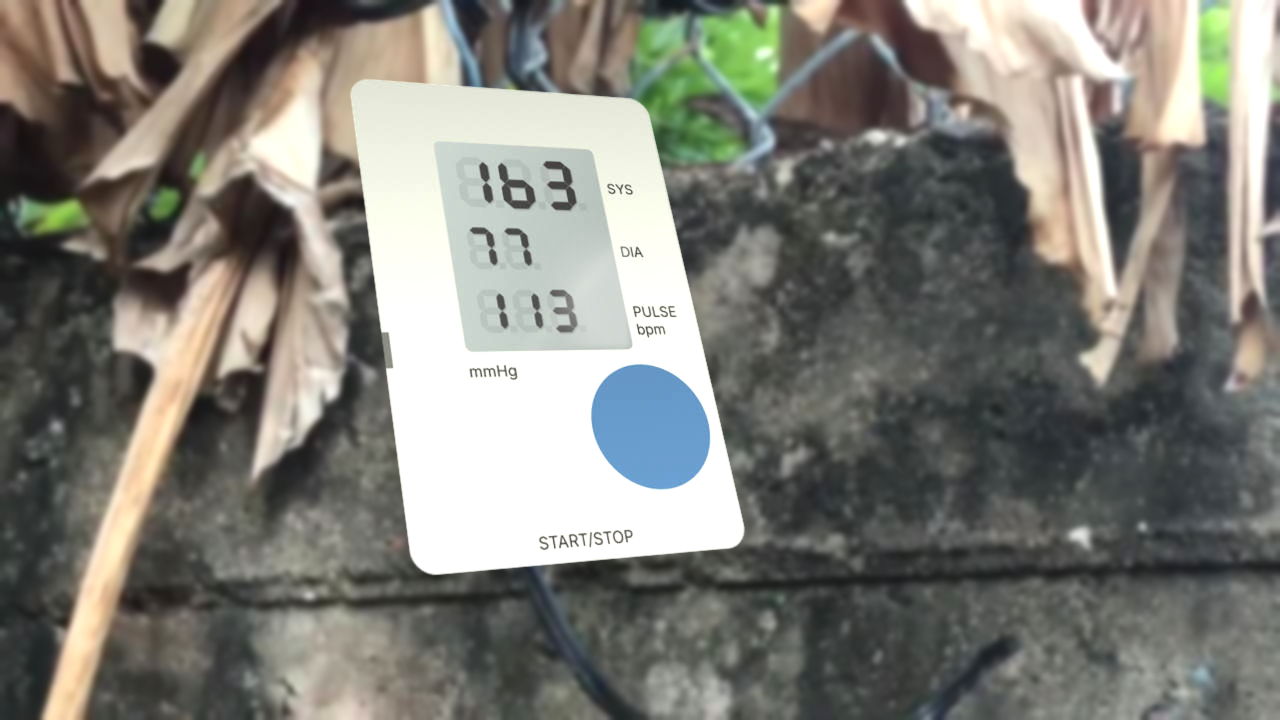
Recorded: 163; mmHg
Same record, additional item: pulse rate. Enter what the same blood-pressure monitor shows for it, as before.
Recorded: 113; bpm
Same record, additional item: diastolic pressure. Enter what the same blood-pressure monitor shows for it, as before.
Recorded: 77; mmHg
